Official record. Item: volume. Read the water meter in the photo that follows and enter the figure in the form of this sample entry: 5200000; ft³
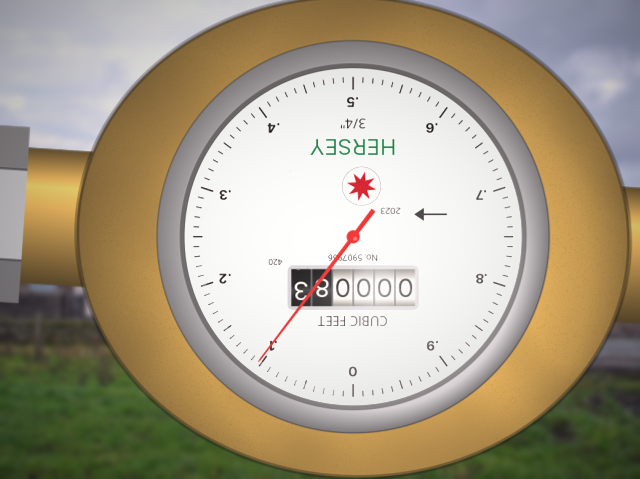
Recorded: 83.10; ft³
